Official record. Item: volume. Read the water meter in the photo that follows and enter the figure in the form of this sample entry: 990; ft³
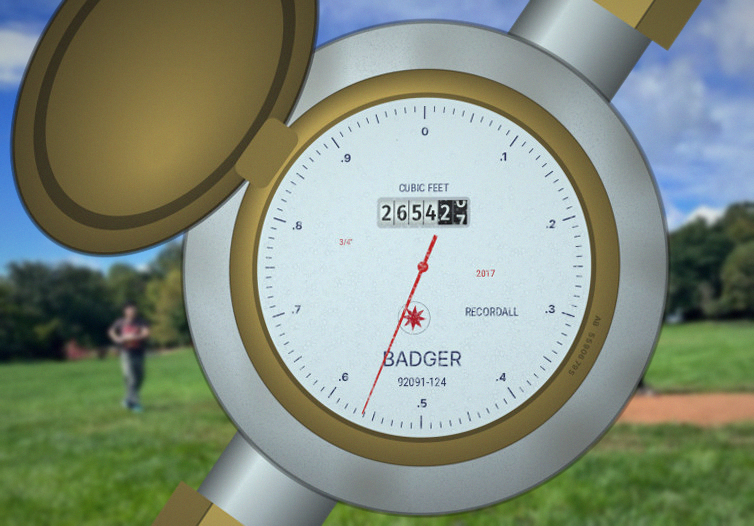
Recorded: 265426.56; ft³
